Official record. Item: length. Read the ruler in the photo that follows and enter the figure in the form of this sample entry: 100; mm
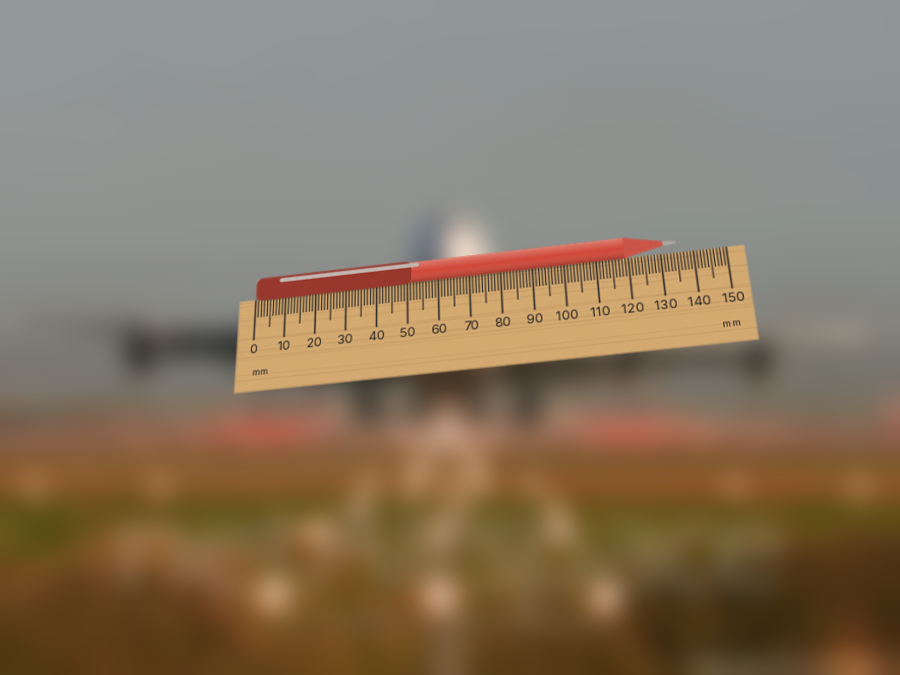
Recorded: 135; mm
